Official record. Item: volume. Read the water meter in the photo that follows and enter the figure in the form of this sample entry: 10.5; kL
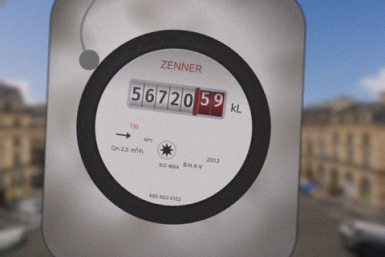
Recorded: 56720.59; kL
